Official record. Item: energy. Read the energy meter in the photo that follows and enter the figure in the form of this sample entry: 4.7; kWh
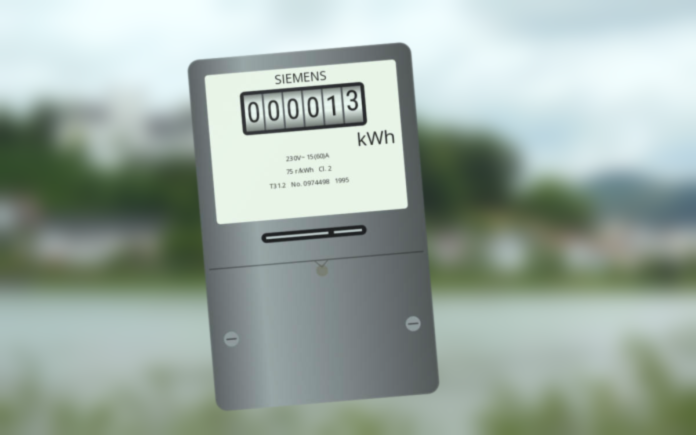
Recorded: 13; kWh
